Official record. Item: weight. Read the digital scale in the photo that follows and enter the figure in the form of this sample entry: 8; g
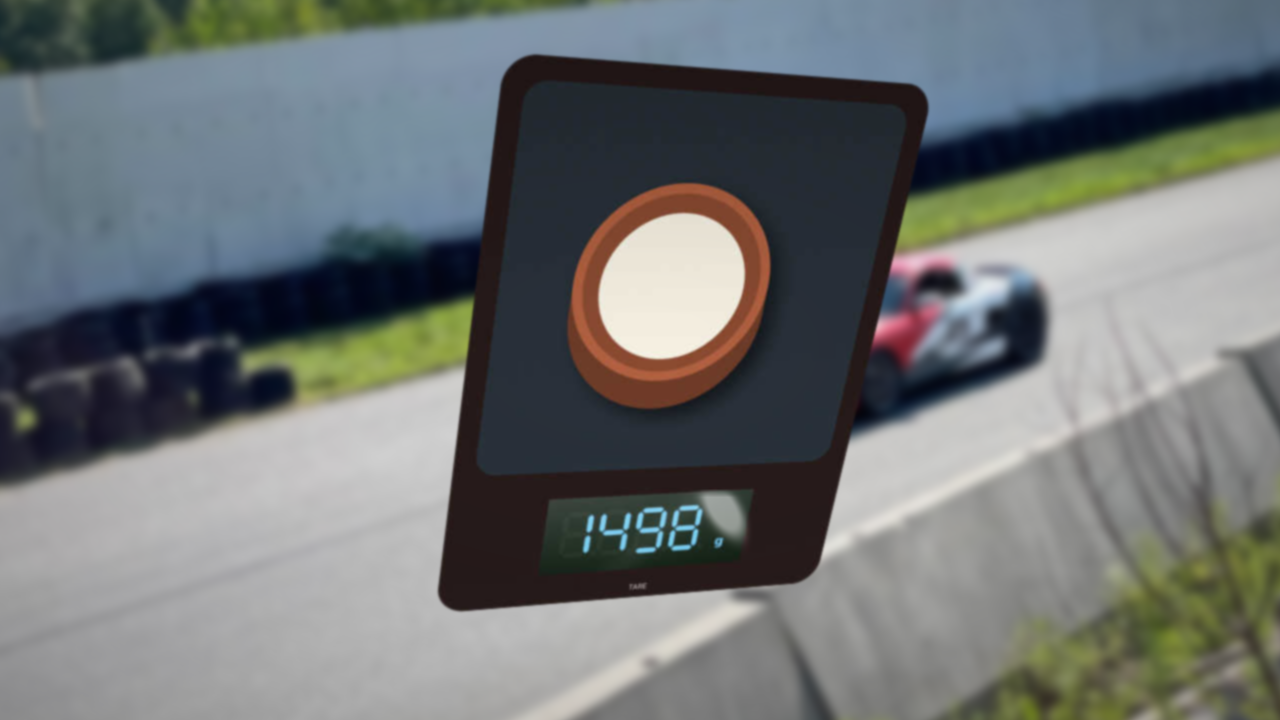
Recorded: 1498; g
